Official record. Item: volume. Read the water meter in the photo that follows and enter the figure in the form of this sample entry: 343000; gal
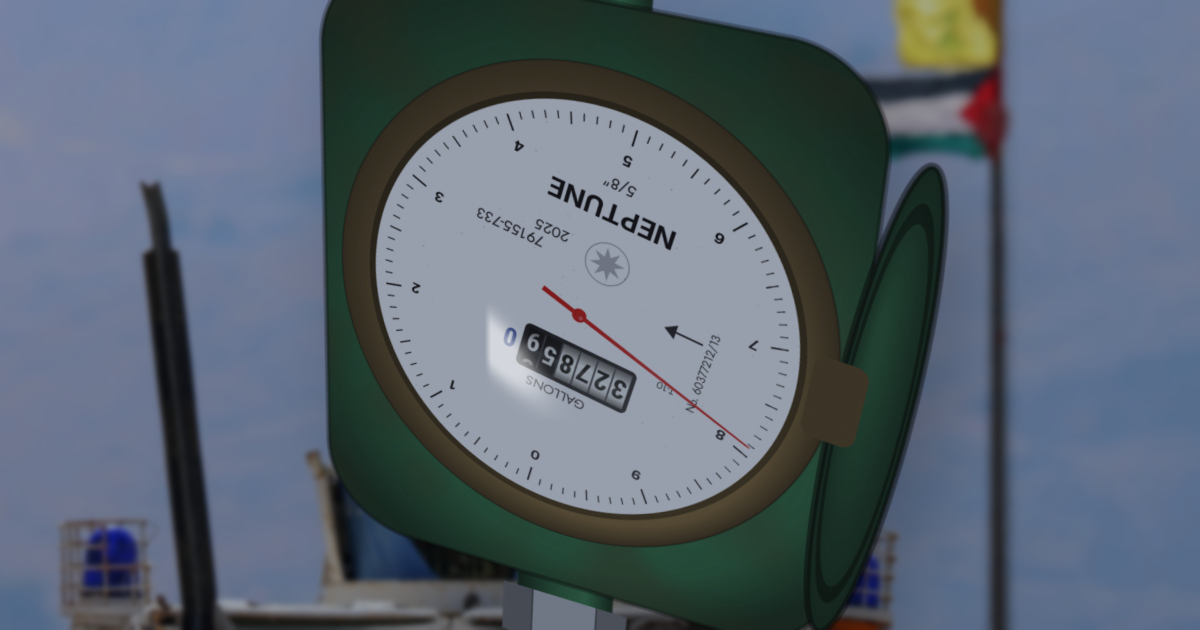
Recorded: 3278587.9; gal
